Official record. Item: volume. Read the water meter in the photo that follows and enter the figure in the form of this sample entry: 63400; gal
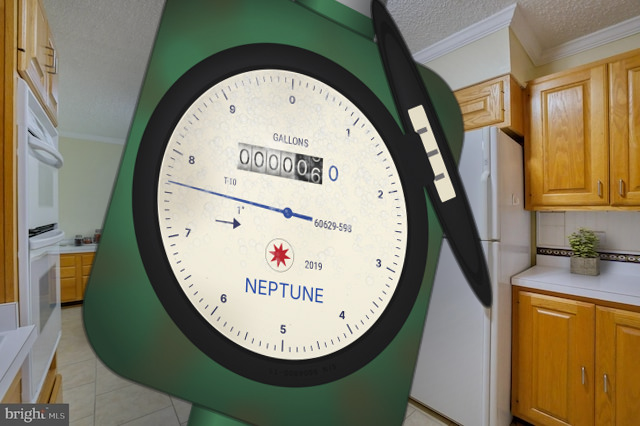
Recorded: 57.6; gal
